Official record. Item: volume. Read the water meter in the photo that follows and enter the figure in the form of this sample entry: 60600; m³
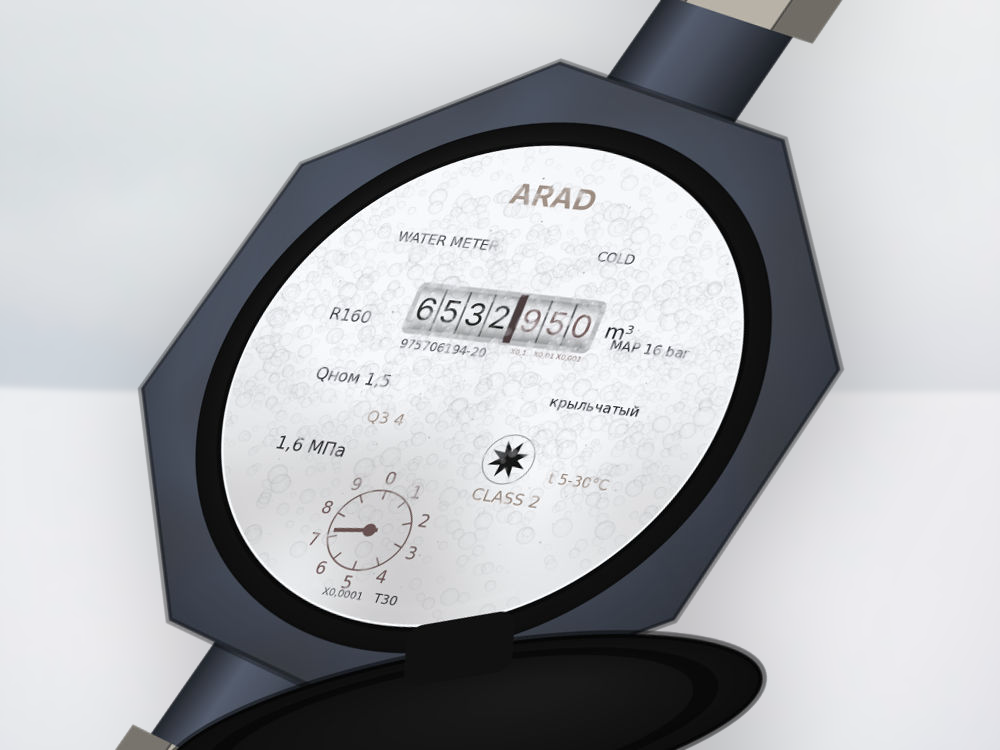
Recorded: 6532.9507; m³
